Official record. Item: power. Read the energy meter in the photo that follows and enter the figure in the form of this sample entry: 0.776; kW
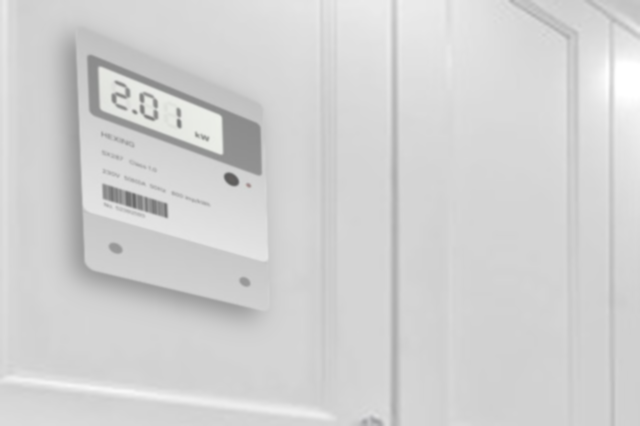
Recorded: 2.01; kW
